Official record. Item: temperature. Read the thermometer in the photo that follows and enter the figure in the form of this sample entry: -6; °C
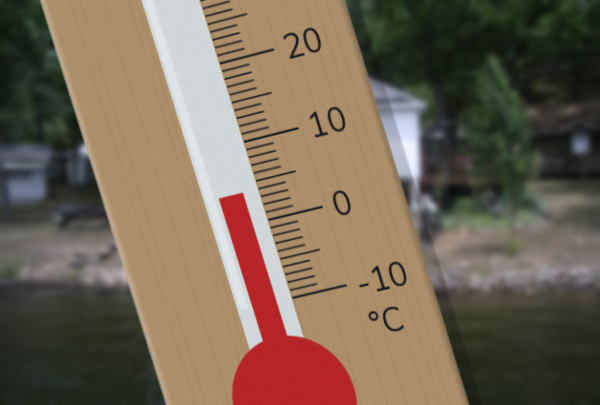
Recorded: 4; °C
